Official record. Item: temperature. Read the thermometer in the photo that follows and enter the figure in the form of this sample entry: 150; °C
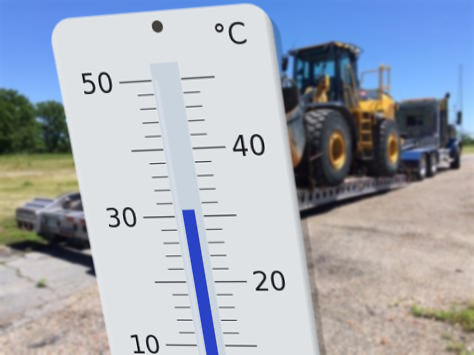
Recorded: 31; °C
